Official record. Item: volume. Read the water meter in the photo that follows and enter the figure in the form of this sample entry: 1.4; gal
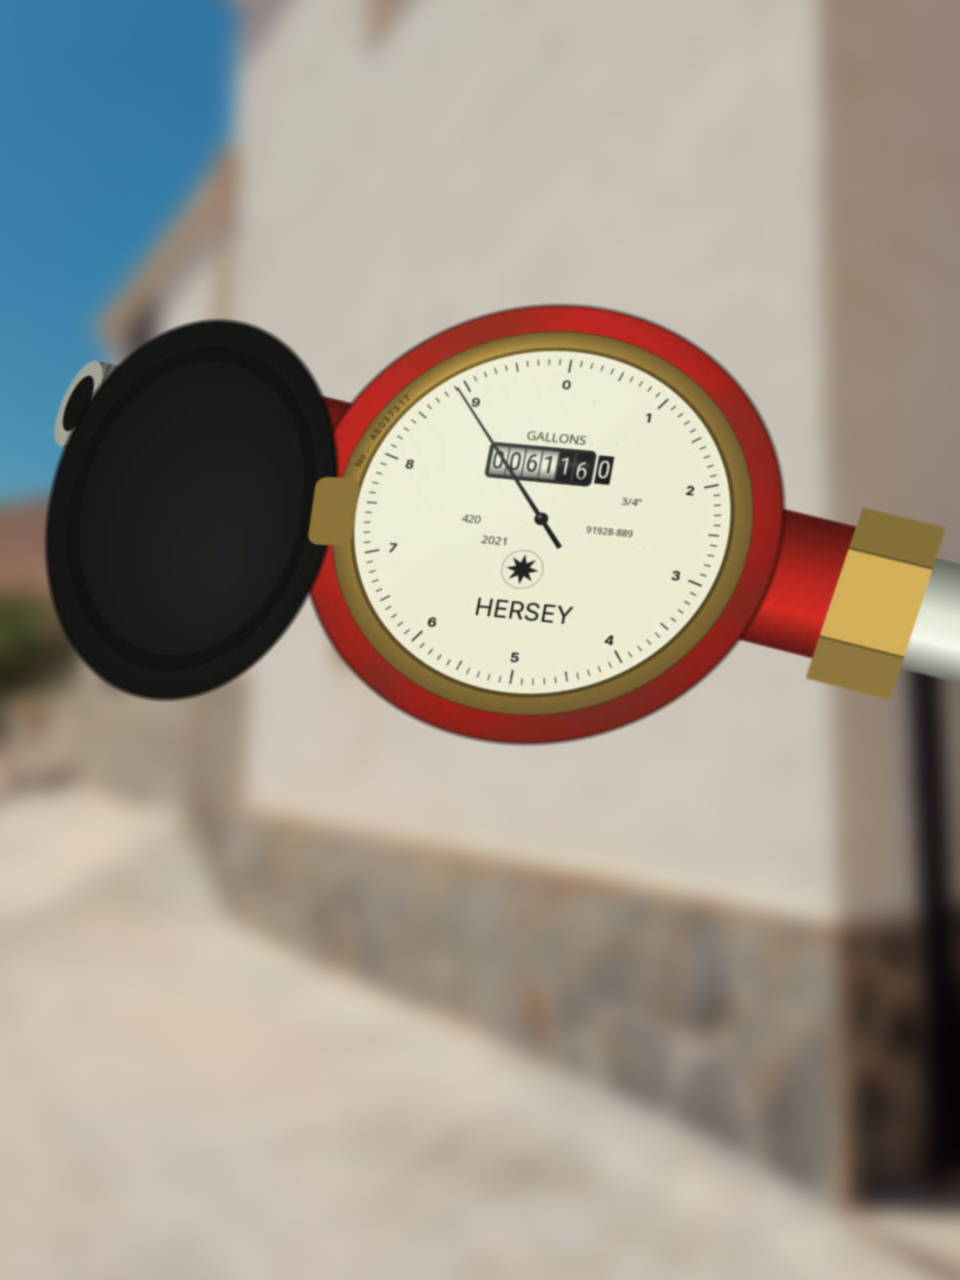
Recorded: 61158.9; gal
